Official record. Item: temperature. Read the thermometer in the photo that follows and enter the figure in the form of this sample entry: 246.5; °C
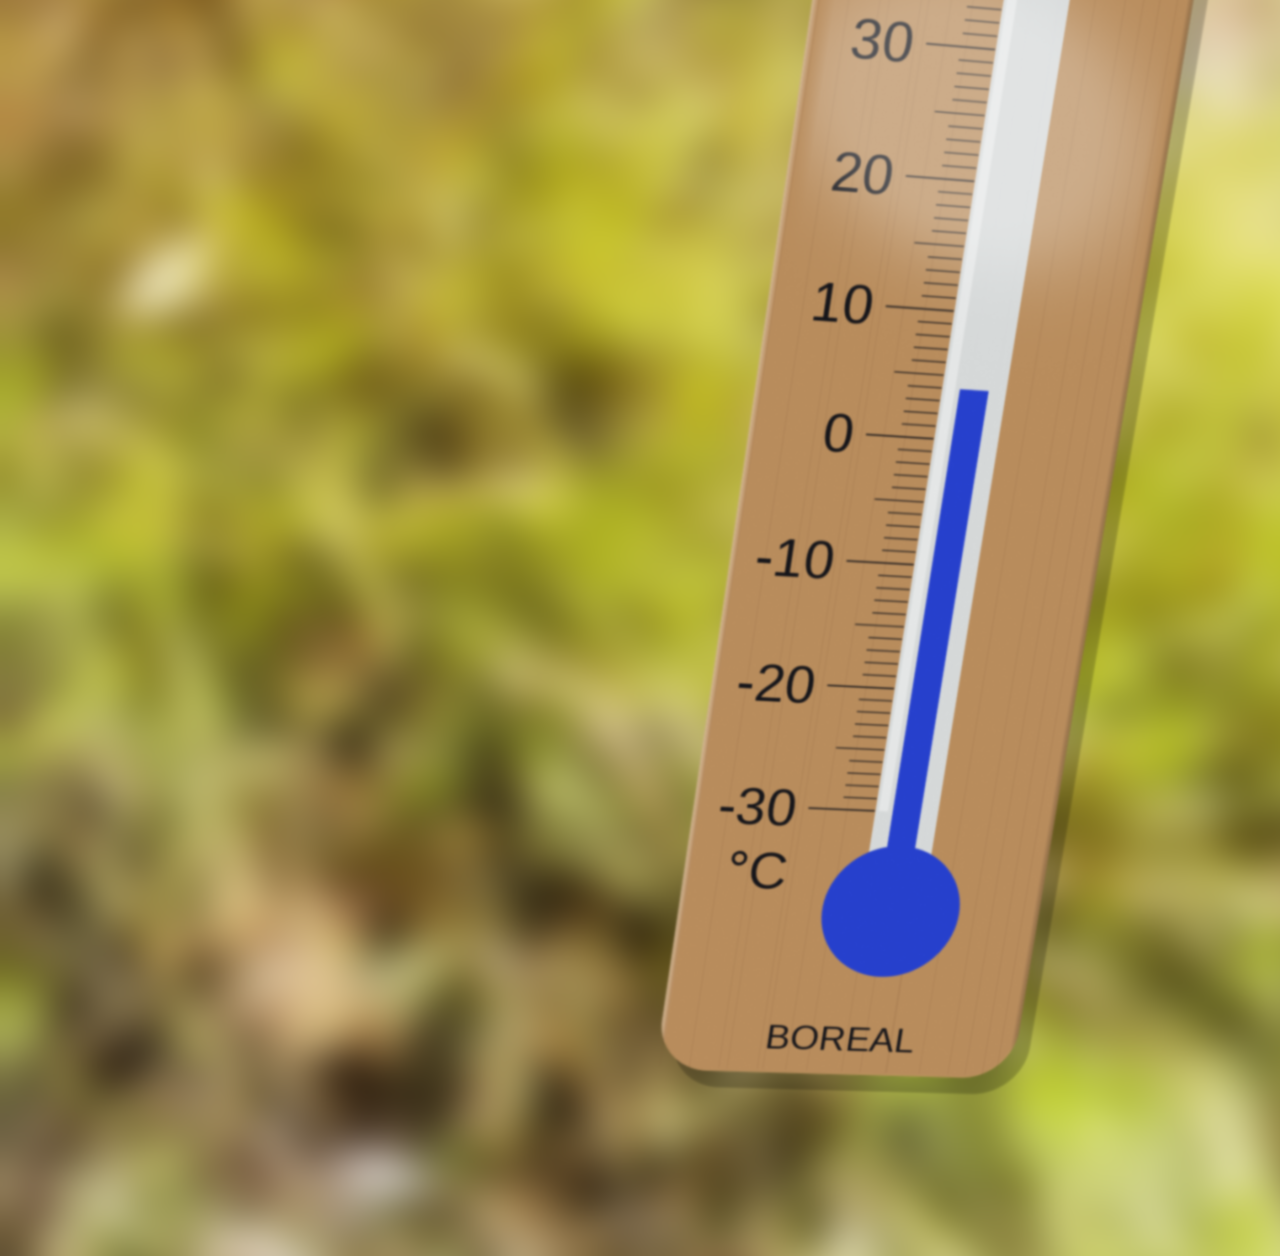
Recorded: 4; °C
